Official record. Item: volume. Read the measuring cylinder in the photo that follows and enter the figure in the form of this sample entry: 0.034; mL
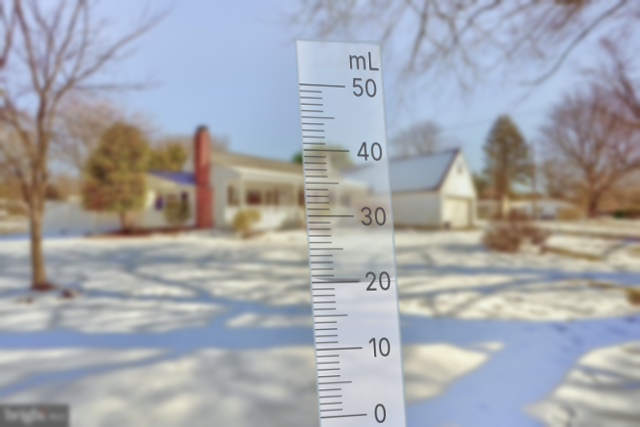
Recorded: 20; mL
